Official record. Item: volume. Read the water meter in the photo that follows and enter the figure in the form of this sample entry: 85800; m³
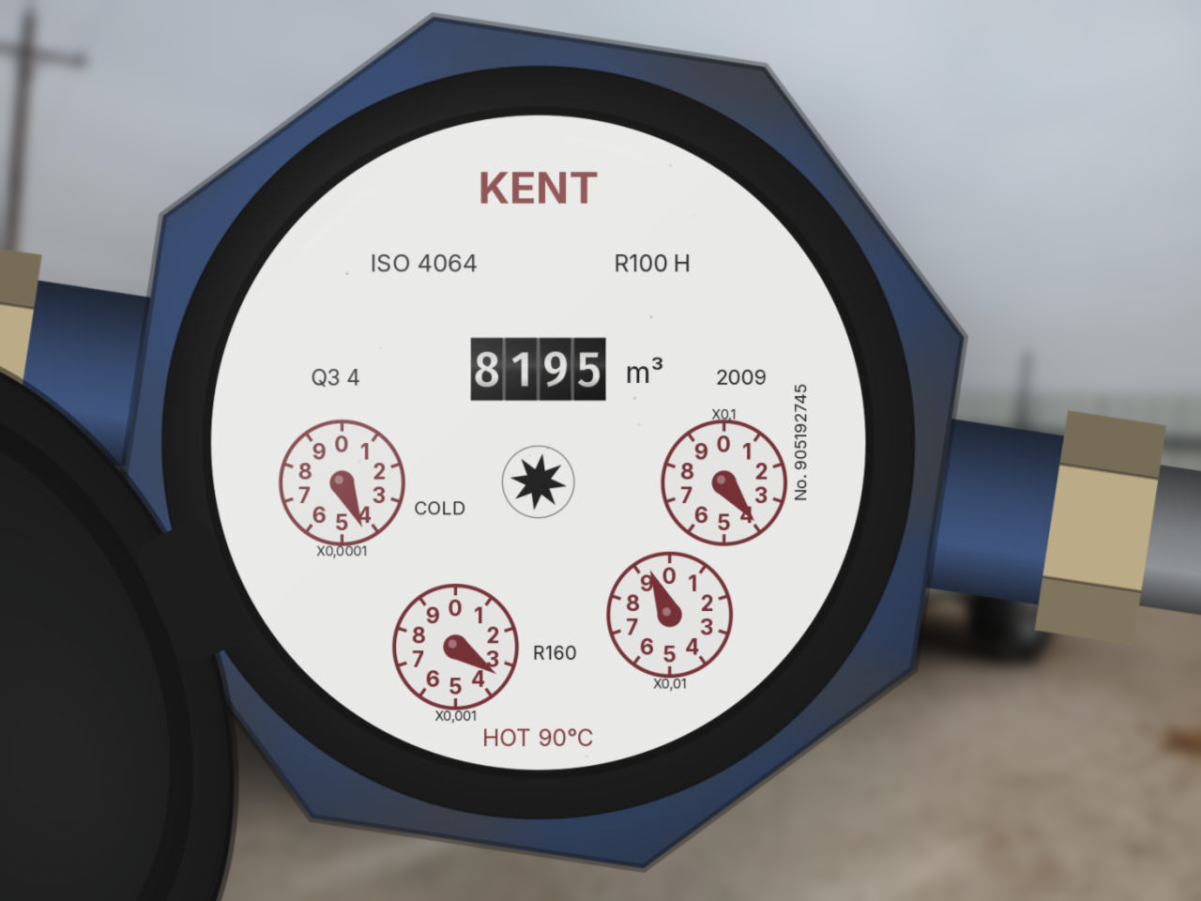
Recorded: 8195.3934; m³
